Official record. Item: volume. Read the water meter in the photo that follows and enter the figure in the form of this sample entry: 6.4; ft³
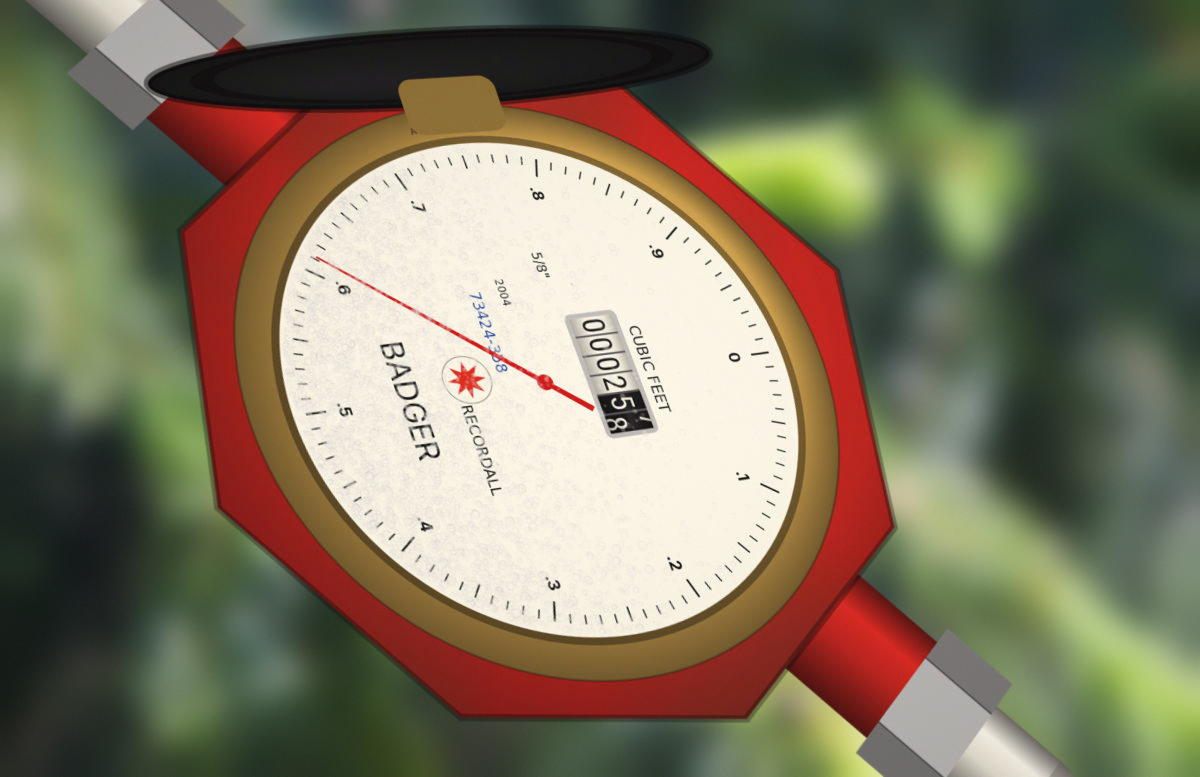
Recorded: 257.61; ft³
